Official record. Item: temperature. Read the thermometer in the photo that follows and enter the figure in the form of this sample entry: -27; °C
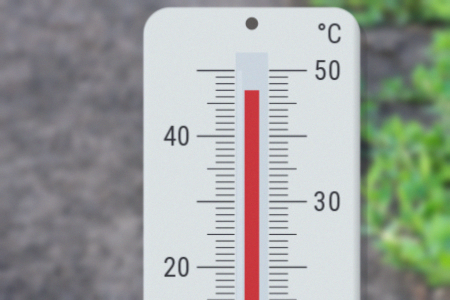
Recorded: 47; °C
